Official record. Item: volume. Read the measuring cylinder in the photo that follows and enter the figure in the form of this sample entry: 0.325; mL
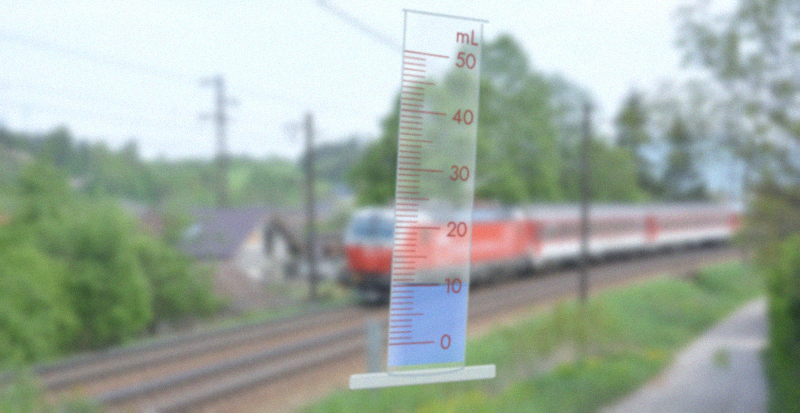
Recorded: 10; mL
